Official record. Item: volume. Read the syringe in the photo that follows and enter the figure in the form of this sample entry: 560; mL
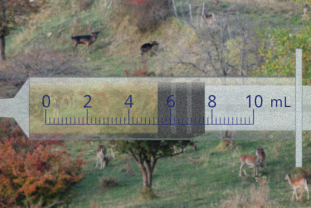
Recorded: 5.4; mL
